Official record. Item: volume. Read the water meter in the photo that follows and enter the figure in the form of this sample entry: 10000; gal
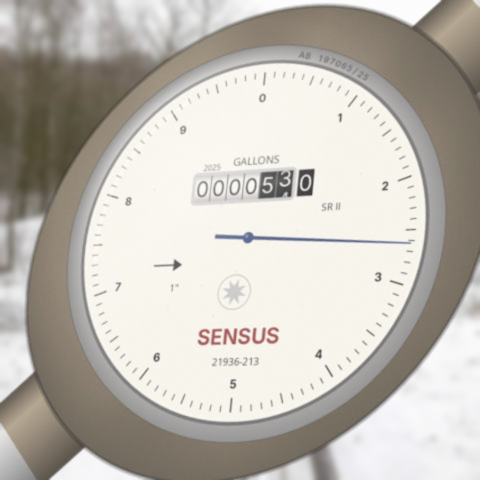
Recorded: 532.6; gal
